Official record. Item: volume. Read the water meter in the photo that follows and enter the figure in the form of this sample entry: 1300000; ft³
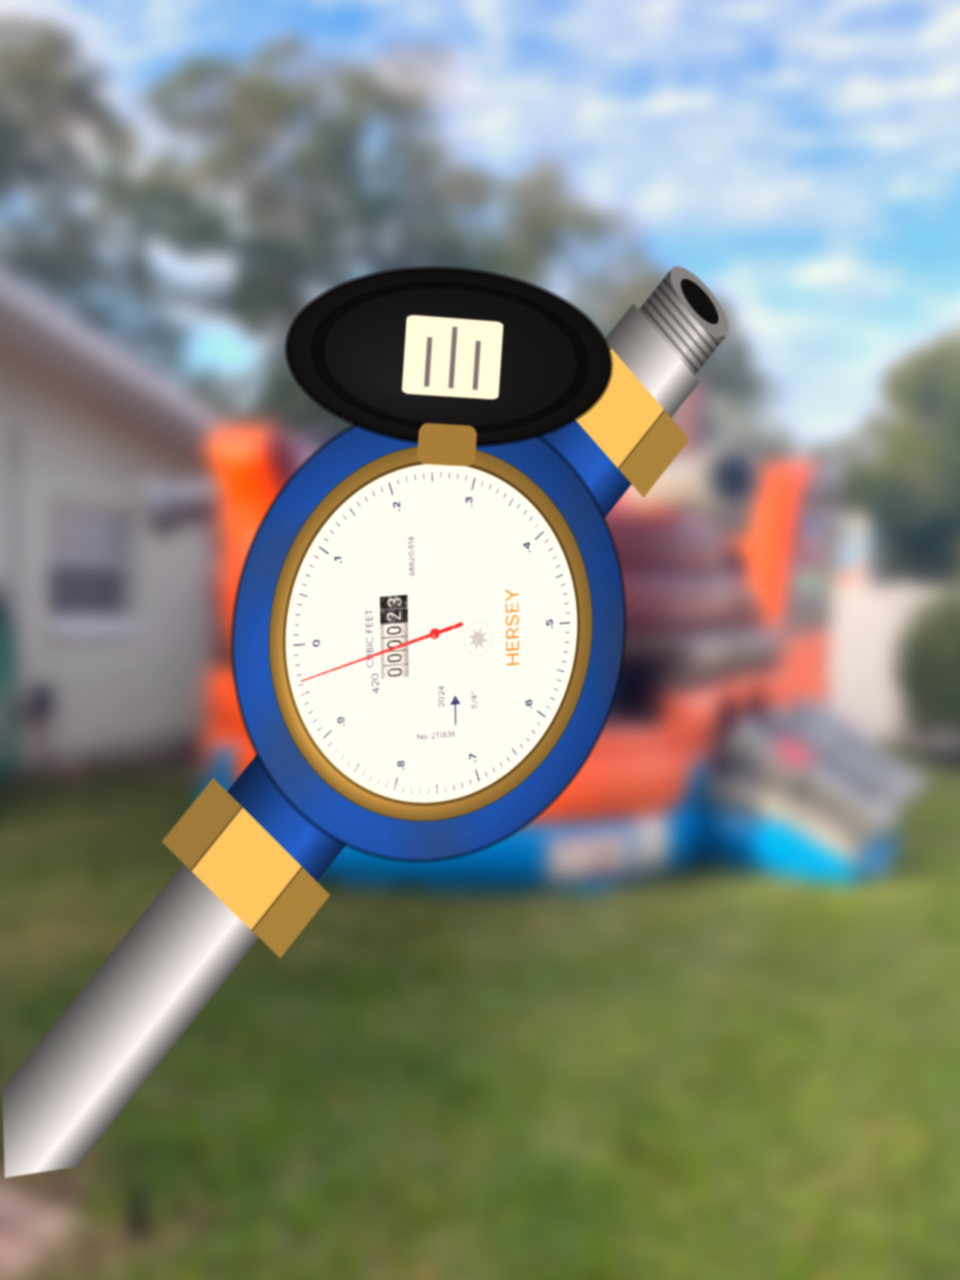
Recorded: 22.96; ft³
